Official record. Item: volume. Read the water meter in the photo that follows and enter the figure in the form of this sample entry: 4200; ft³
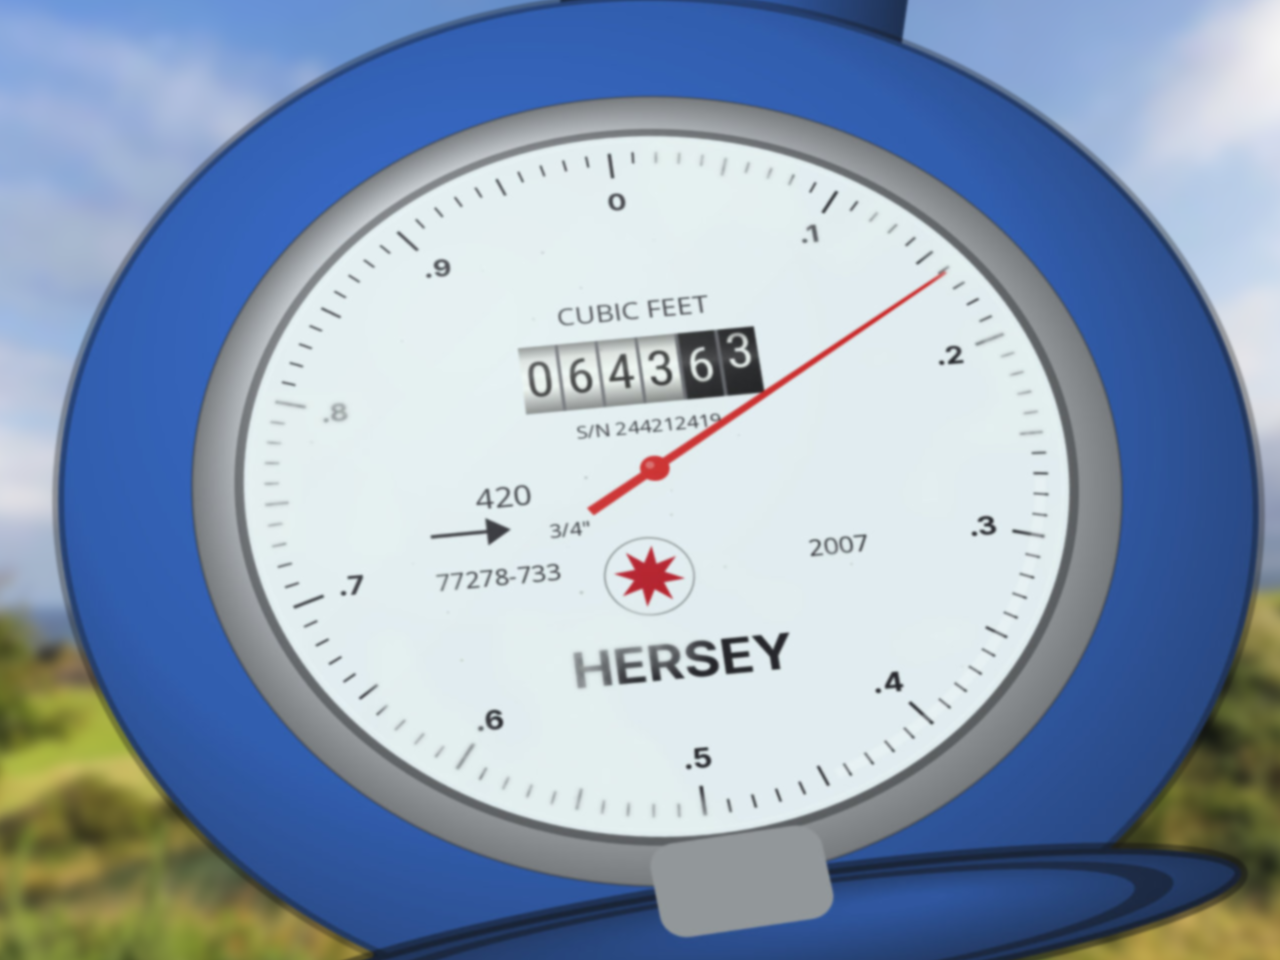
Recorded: 64363.16; ft³
